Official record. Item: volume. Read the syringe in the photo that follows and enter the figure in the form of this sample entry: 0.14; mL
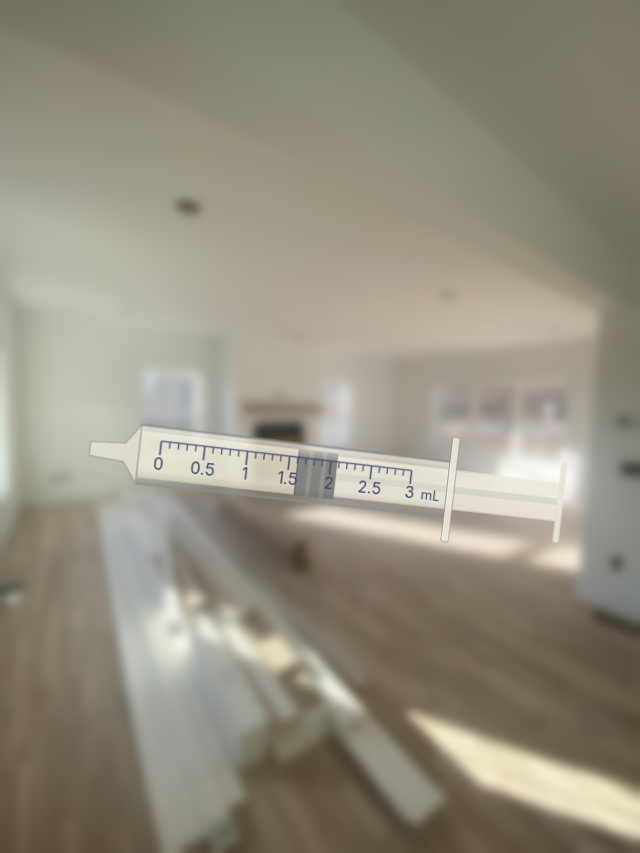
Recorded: 1.6; mL
